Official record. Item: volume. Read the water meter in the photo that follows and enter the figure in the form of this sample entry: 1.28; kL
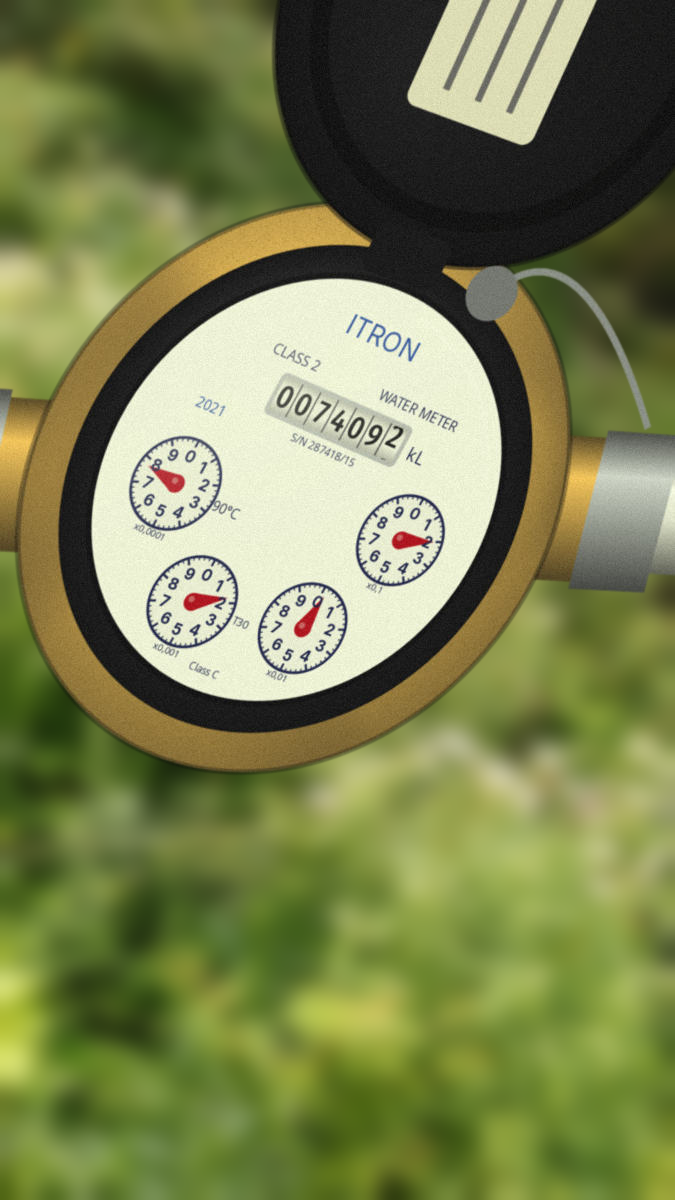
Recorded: 74092.2017; kL
